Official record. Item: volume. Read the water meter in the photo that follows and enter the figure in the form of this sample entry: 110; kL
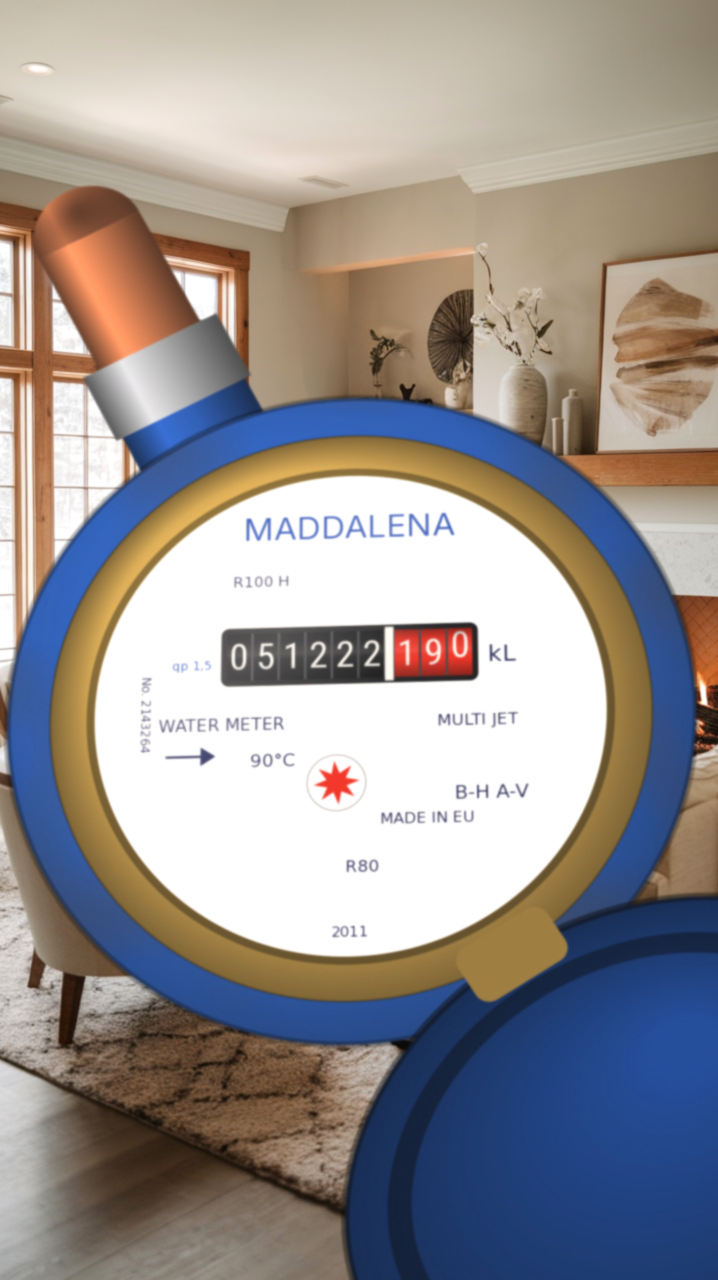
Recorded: 51222.190; kL
